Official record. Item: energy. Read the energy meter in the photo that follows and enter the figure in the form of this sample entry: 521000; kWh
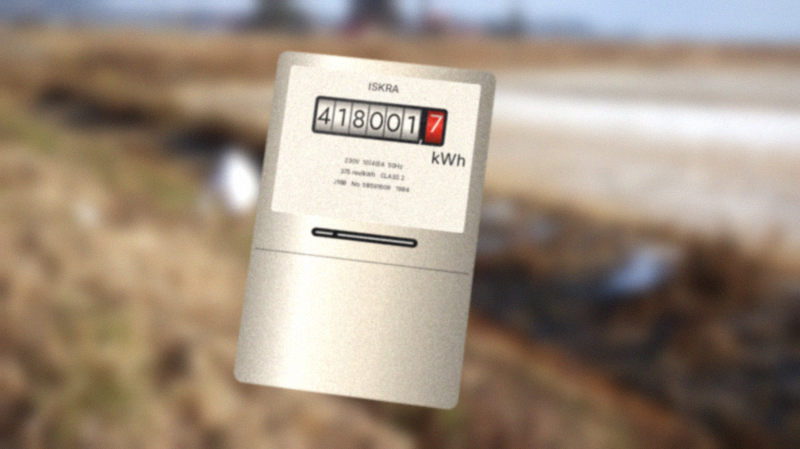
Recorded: 418001.7; kWh
